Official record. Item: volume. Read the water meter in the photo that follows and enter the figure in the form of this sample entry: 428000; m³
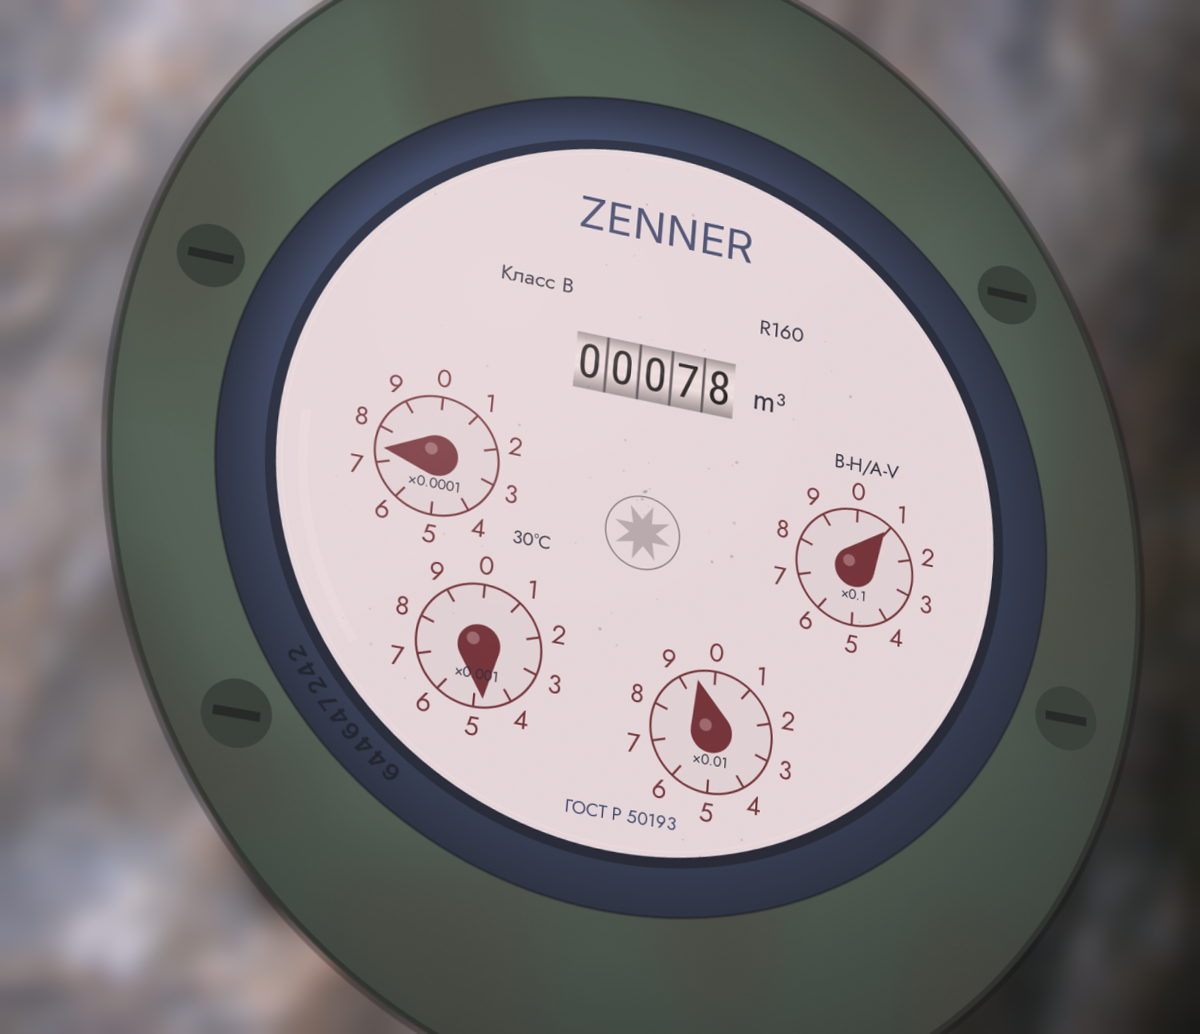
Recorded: 78.0947; m³
